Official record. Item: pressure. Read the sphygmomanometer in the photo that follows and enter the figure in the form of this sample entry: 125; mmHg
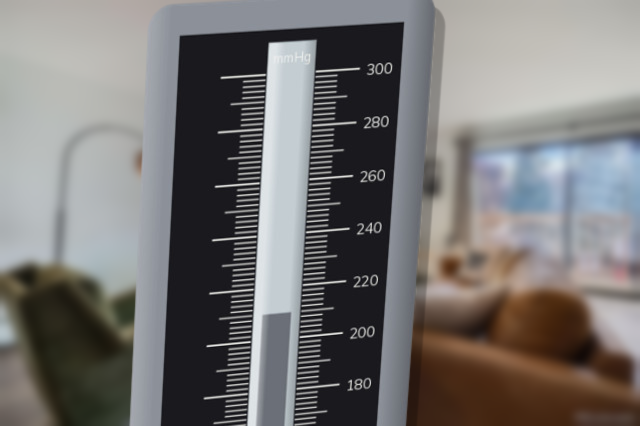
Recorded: 210; mmHg
